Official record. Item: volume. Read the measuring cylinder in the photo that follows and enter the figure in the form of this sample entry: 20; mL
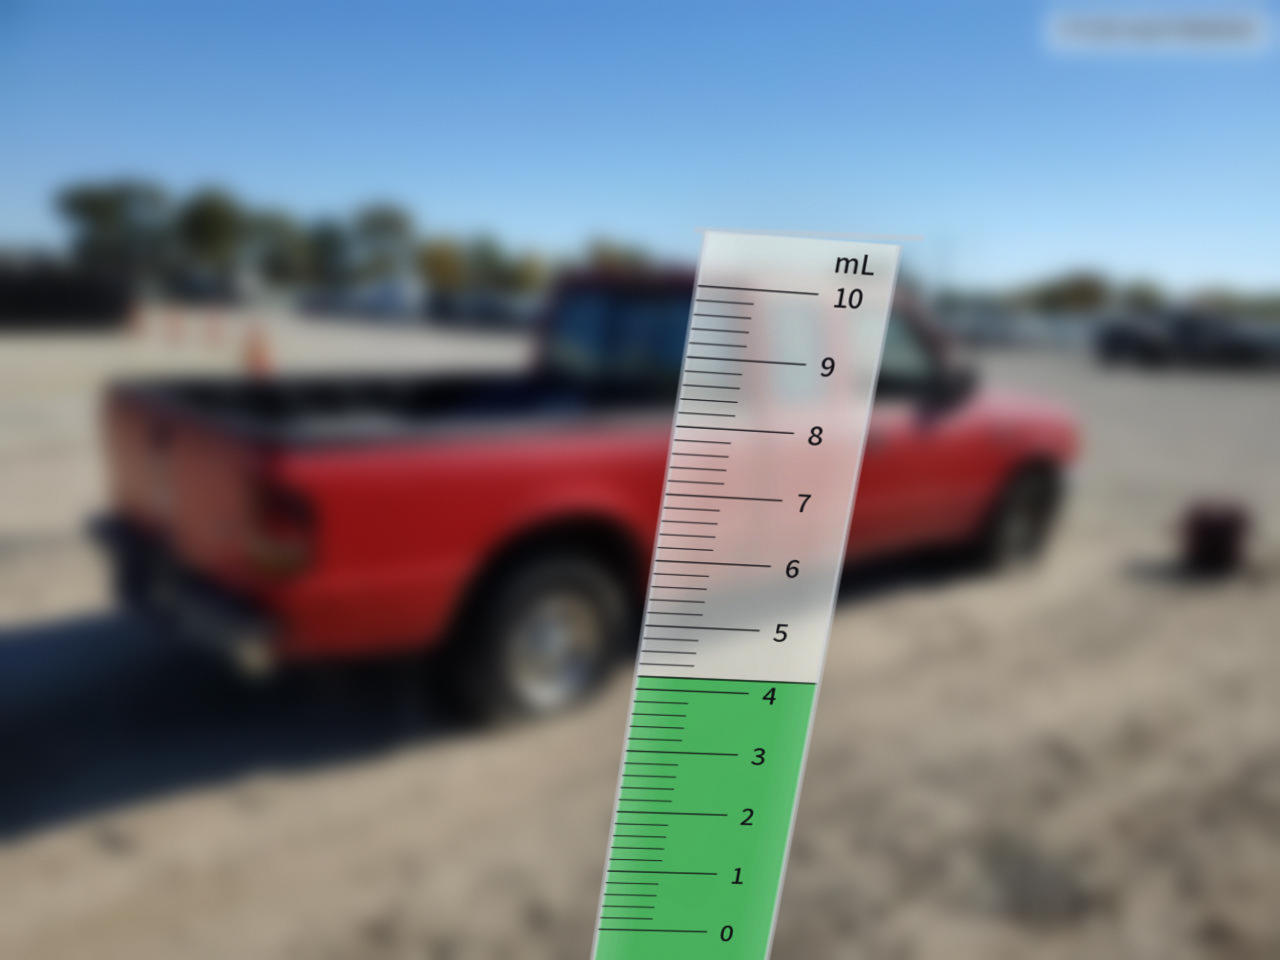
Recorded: 4.2; mL
